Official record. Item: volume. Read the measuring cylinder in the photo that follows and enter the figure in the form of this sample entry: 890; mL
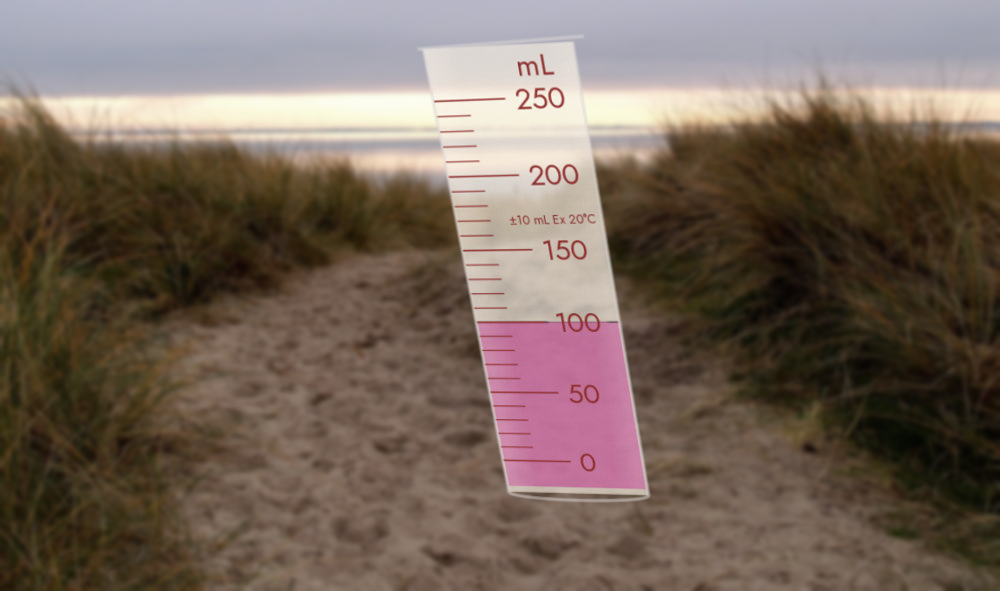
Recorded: 100; mL
